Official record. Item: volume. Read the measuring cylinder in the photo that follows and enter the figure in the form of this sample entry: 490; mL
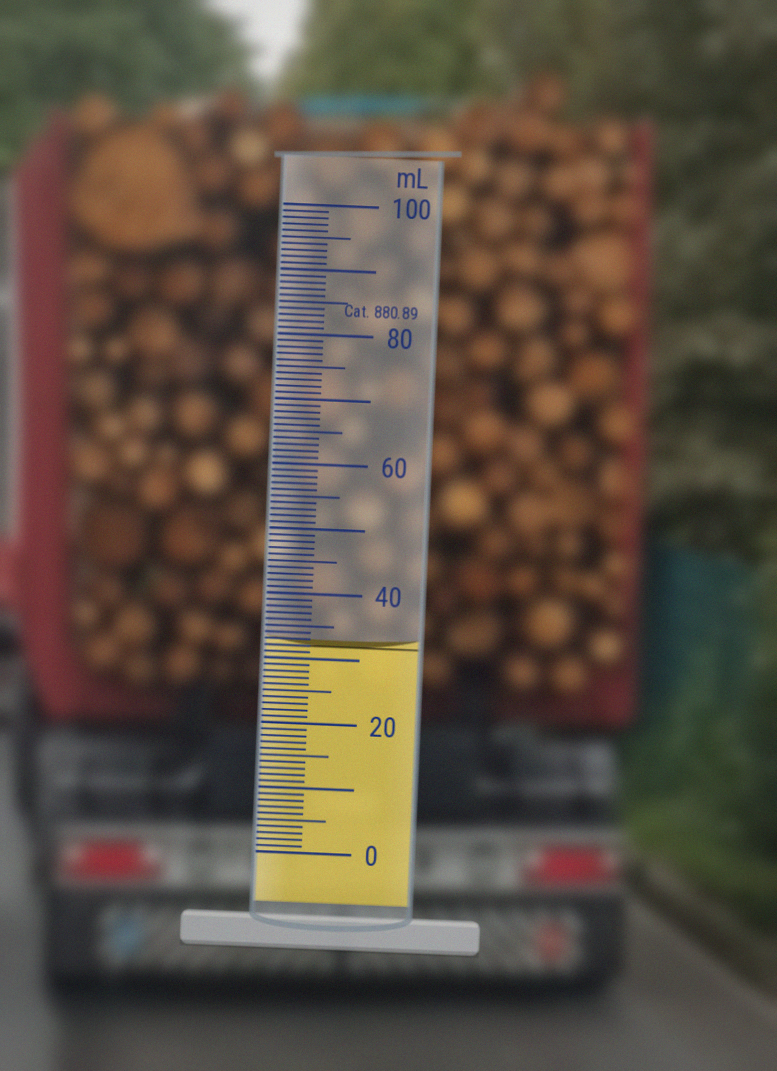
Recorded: 32; mL
